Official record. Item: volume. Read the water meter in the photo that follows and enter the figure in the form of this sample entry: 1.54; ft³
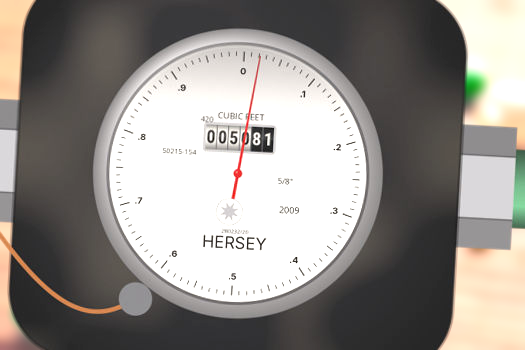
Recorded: 5081.02; ft³
